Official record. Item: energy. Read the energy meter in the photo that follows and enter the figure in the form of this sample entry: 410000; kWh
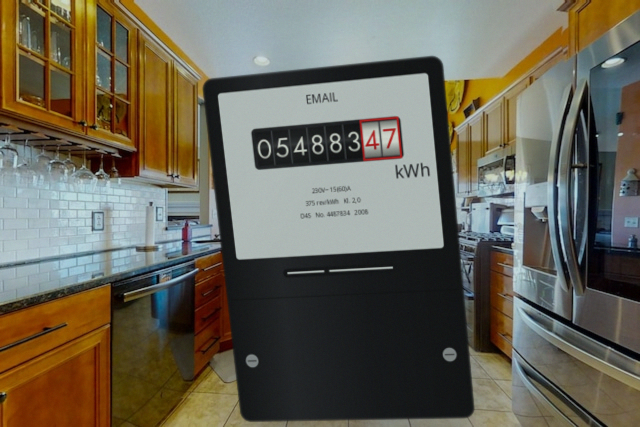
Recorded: 54883.47; kWh
